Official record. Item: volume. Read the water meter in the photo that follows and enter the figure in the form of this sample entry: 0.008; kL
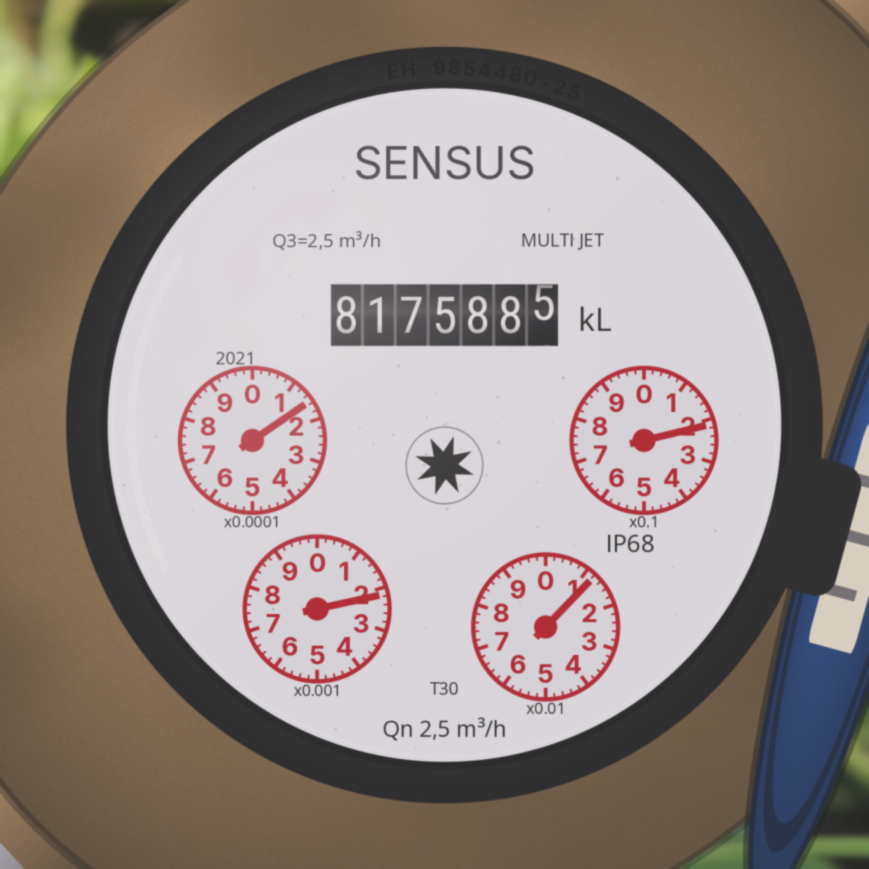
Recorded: 8175885.2121; kL
